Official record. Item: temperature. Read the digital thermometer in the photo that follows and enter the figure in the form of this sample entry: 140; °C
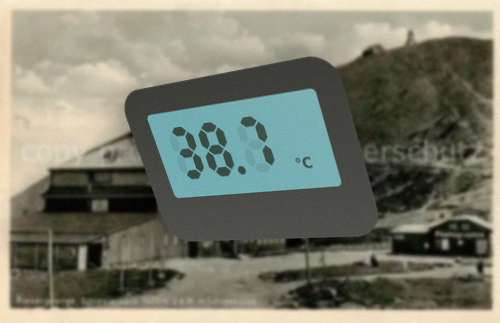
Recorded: 38.7; °C
